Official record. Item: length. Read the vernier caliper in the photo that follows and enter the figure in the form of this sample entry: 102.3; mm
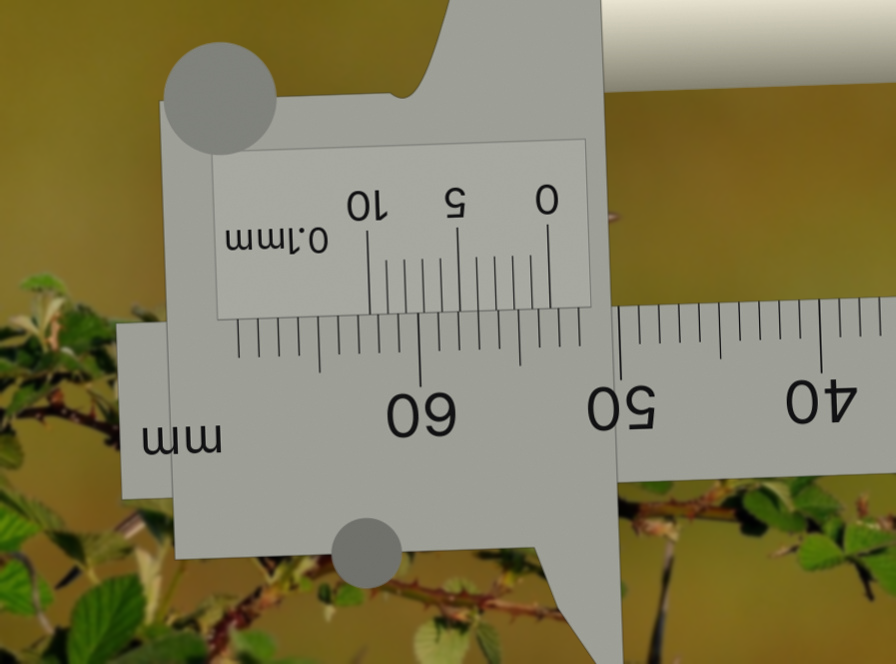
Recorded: 53.4; mm
